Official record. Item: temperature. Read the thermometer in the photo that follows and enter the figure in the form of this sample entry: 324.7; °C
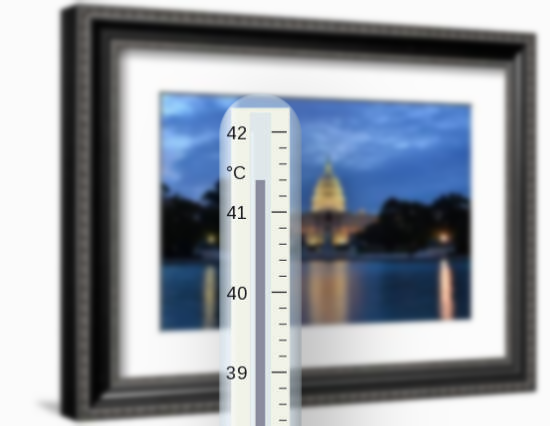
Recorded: 41.4; °C
